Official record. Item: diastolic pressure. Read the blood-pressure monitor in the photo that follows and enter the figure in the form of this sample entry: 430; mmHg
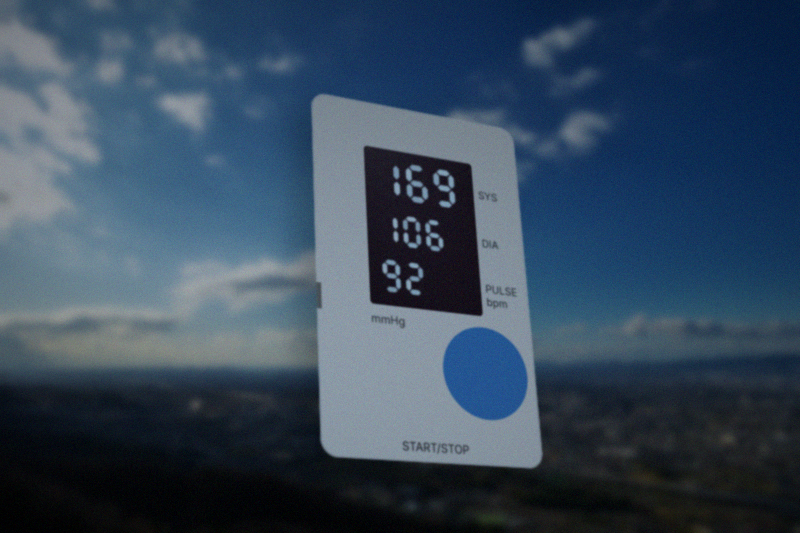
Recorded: 106; mmHg
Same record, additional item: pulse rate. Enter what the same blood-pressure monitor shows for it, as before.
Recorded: 92; bpm
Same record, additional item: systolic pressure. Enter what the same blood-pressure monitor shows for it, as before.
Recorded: 169; mmHg
